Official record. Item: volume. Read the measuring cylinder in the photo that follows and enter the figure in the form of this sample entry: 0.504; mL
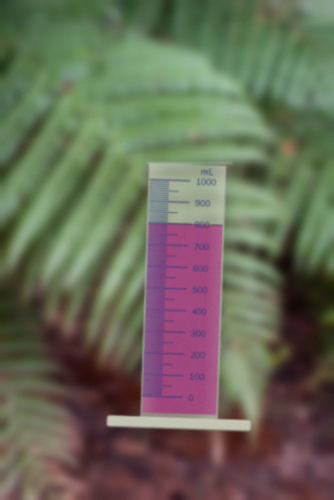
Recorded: 800; mL
